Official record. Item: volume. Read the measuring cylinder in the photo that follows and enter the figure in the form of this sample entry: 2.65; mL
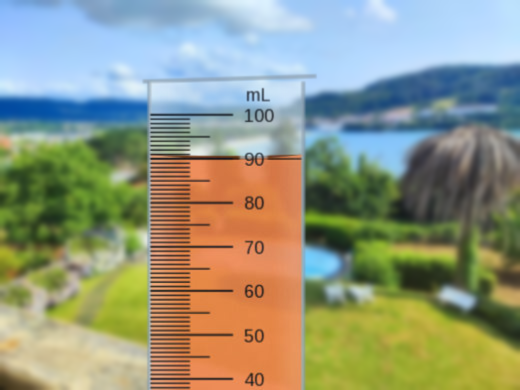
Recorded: 90; mL
